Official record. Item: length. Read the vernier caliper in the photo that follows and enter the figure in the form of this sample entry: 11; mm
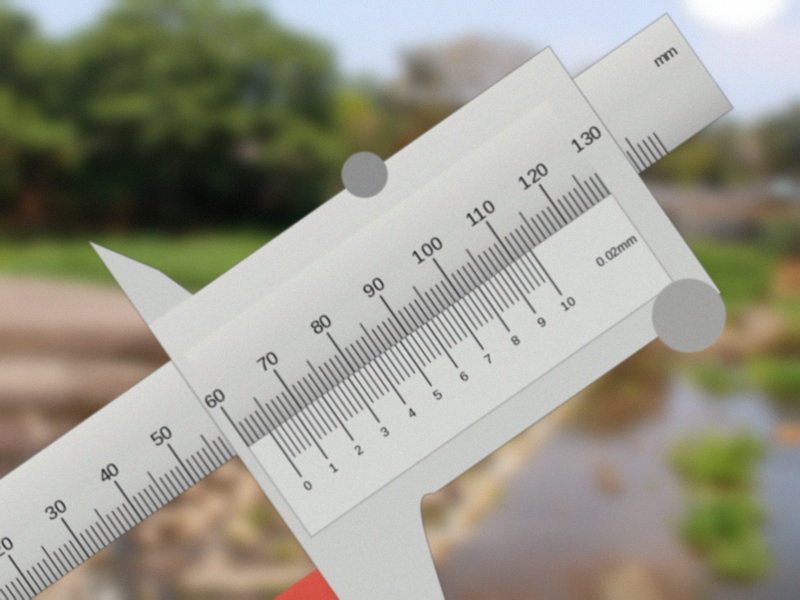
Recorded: 64.0; mm
